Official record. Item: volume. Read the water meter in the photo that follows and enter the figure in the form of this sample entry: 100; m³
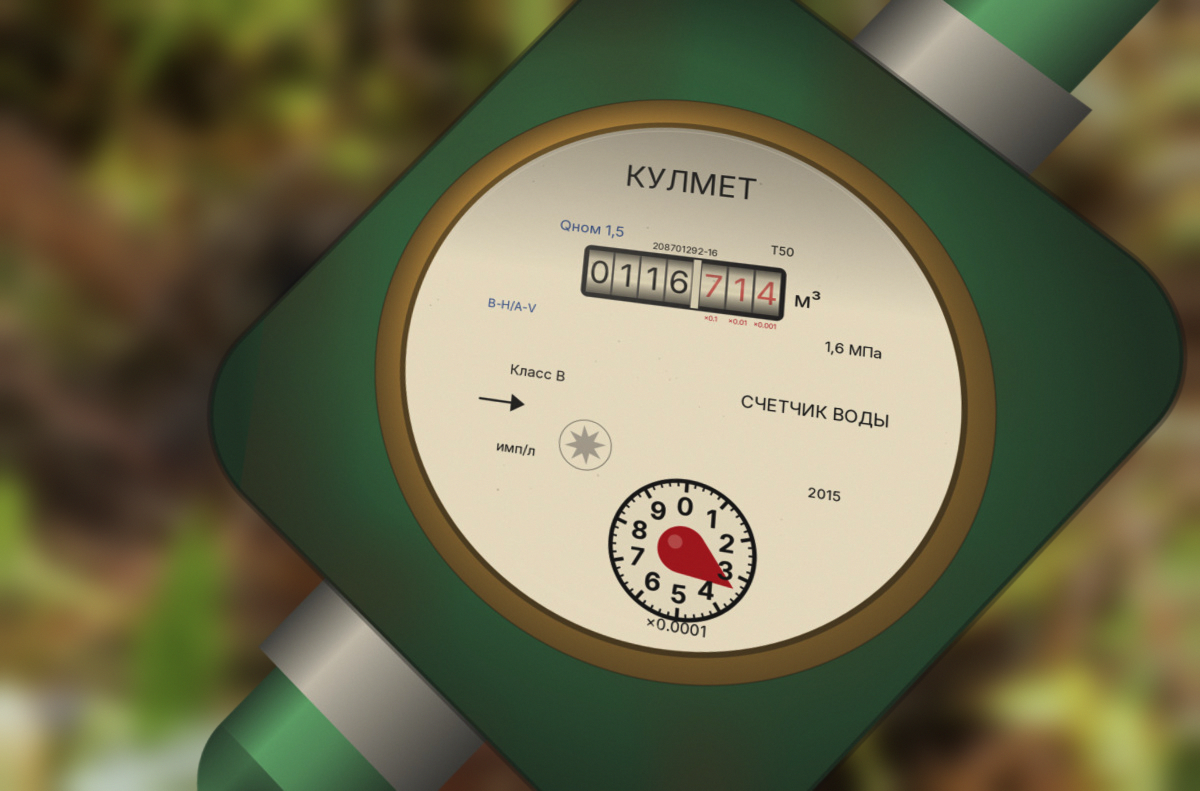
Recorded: 116.7143; m³
